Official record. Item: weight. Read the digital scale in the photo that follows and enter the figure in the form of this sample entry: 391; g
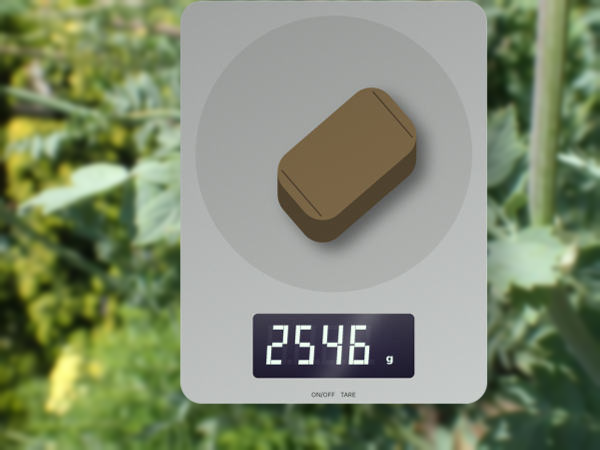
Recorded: 2546; g
